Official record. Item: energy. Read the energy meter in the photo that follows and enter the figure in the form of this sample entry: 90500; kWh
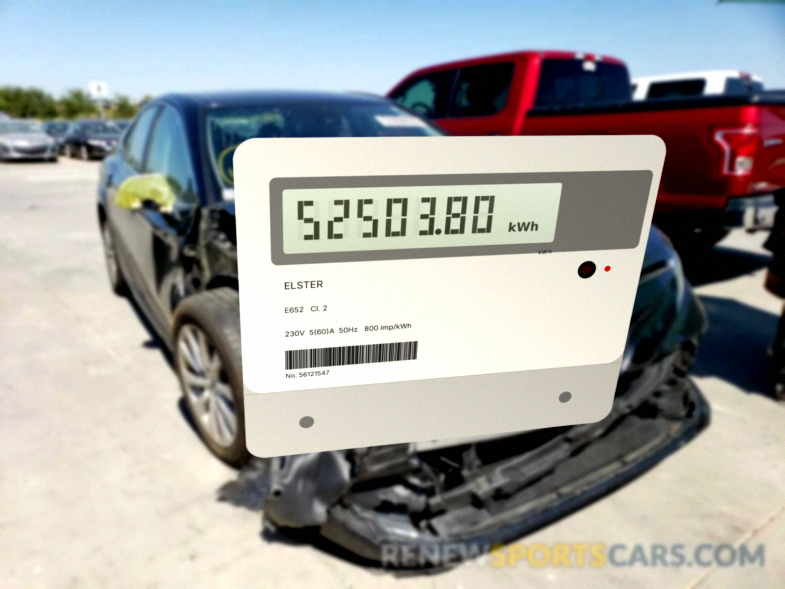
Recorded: 52503.80; kWh
